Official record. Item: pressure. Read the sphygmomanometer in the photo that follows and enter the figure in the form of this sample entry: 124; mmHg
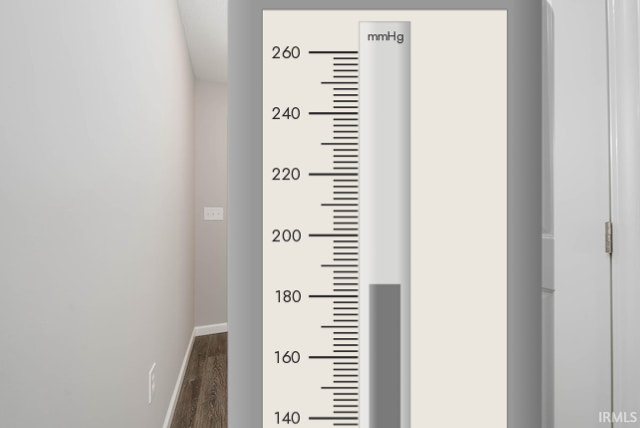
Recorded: 184; mmHg
